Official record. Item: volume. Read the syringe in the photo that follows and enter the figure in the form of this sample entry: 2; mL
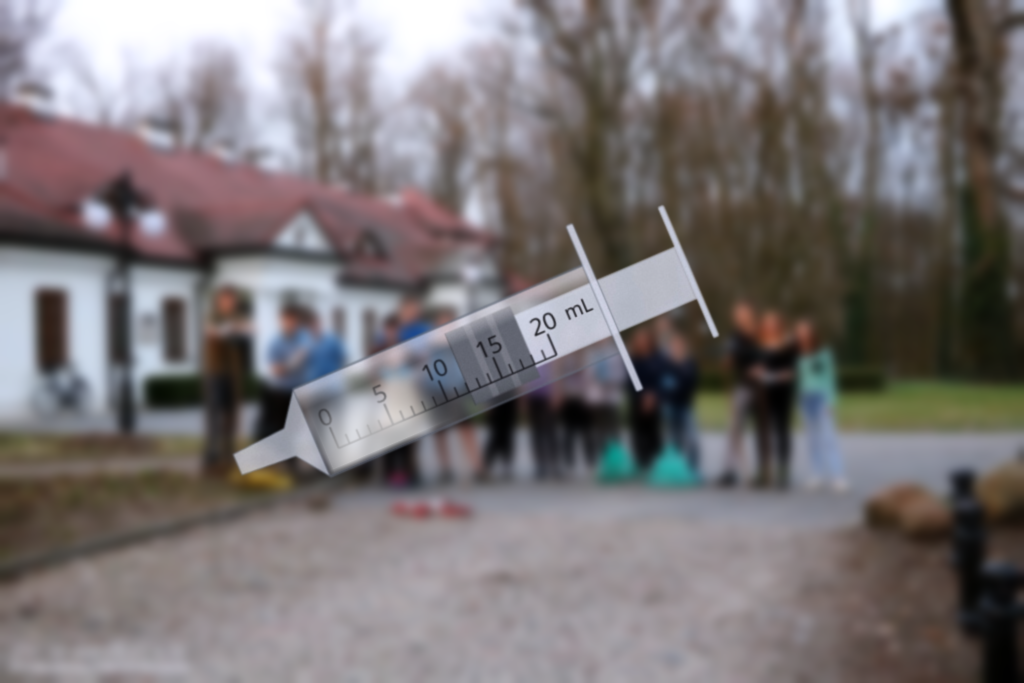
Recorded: 12; mL
